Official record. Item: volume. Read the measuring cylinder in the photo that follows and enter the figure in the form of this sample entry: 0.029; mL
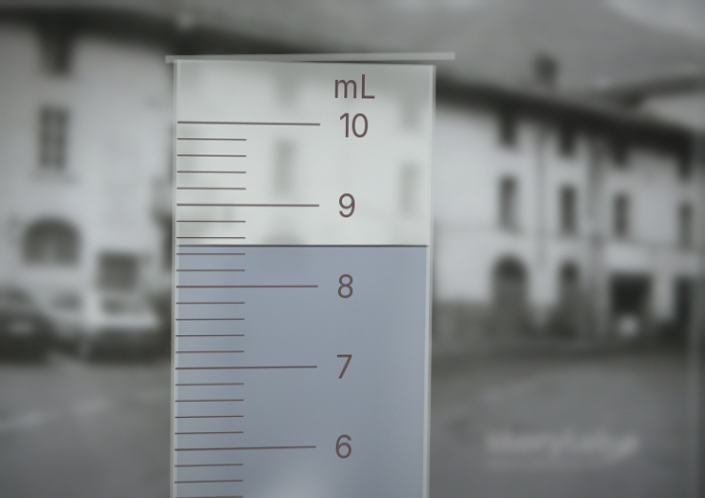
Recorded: 8.5; mL
